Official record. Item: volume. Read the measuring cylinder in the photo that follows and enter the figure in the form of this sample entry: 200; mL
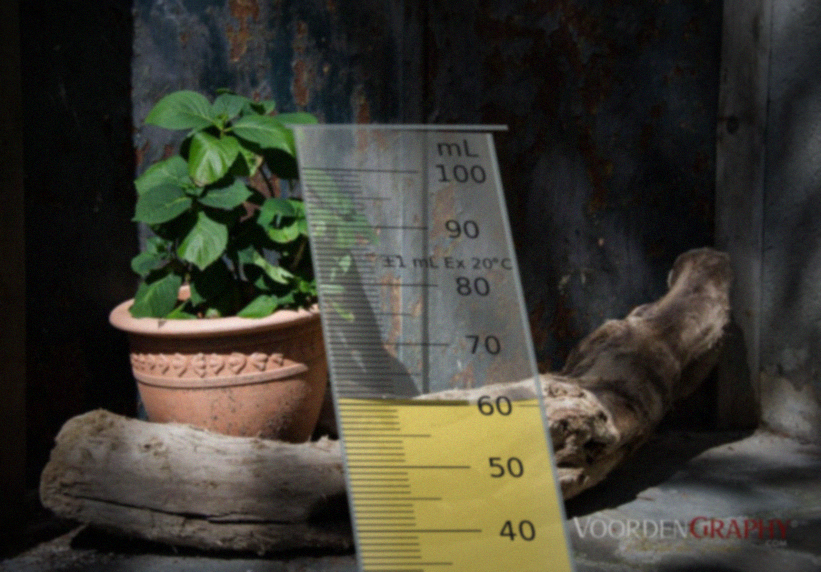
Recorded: 60; mL
